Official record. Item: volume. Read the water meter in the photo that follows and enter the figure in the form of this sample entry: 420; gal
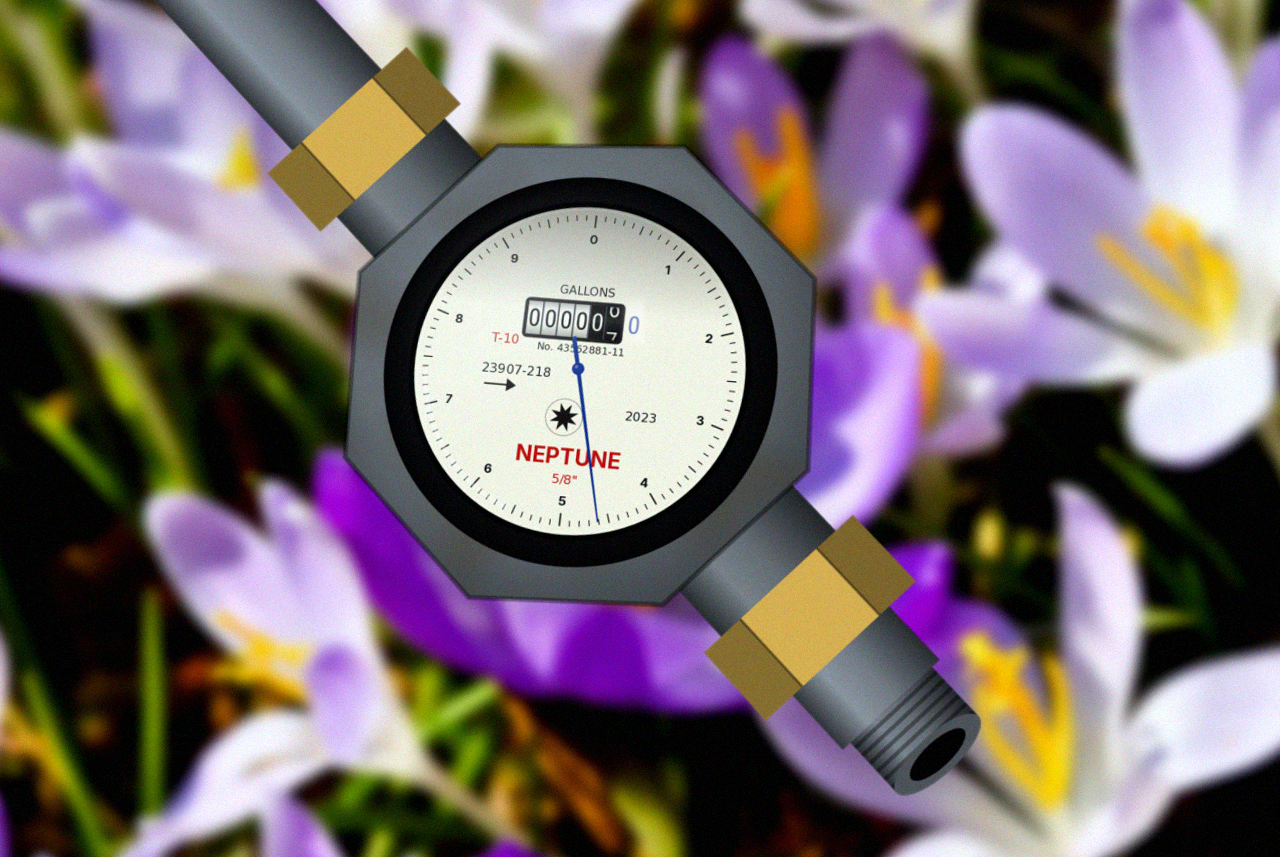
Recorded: 64.6; gal
